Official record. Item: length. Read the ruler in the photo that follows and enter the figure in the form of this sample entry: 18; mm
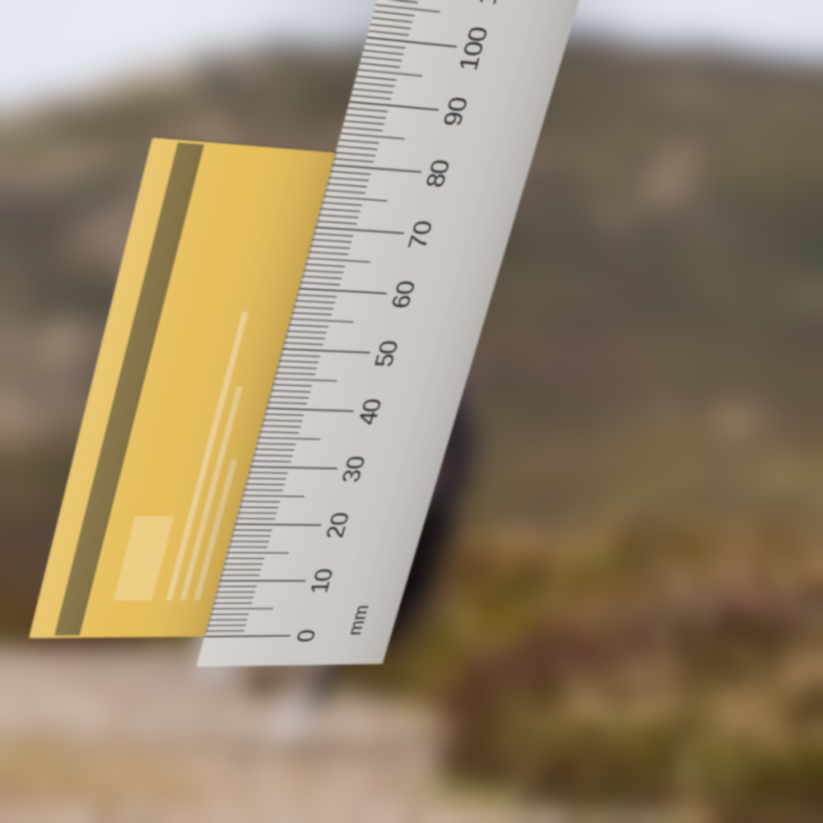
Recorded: 82; mm
